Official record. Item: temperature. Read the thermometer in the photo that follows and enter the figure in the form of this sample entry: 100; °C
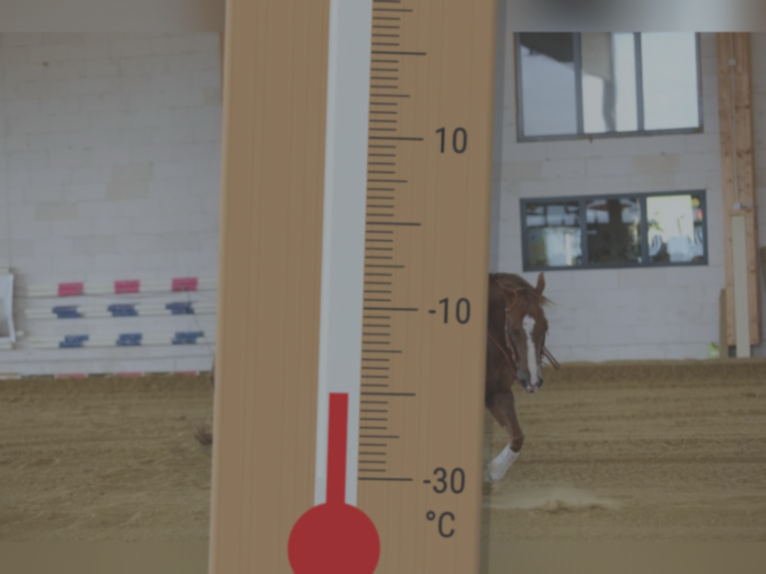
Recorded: -20; °C
